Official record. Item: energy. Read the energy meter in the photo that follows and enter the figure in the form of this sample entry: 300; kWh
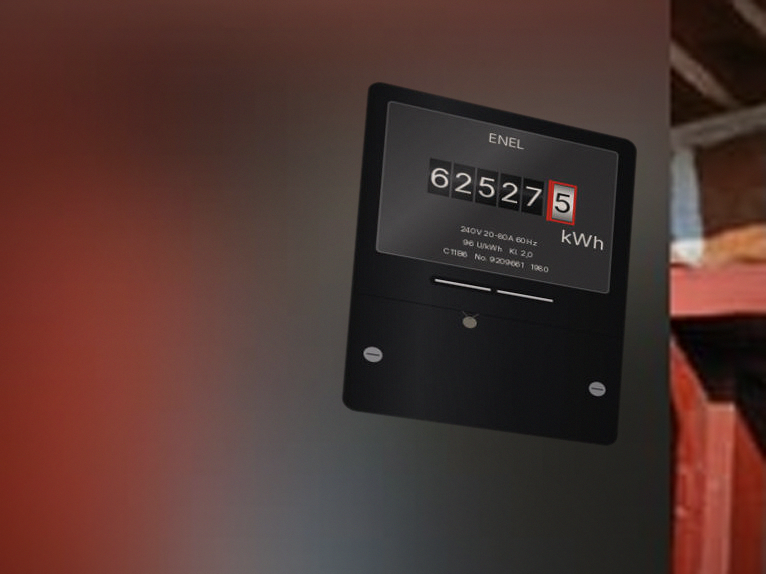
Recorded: 62527.5; kWh
